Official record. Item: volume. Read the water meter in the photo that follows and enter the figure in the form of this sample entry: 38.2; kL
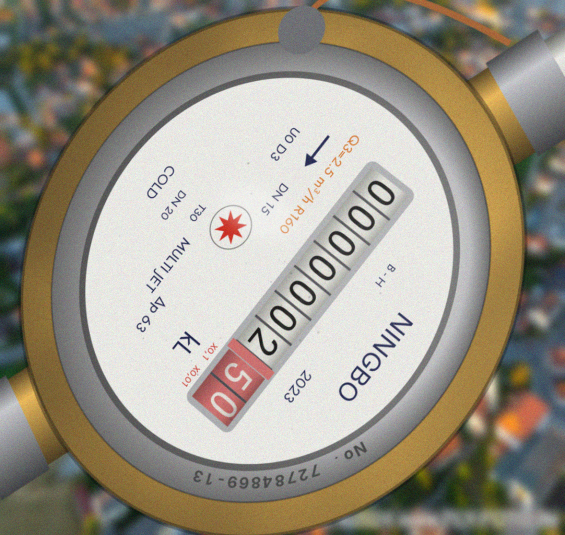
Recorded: 2.50; kL
